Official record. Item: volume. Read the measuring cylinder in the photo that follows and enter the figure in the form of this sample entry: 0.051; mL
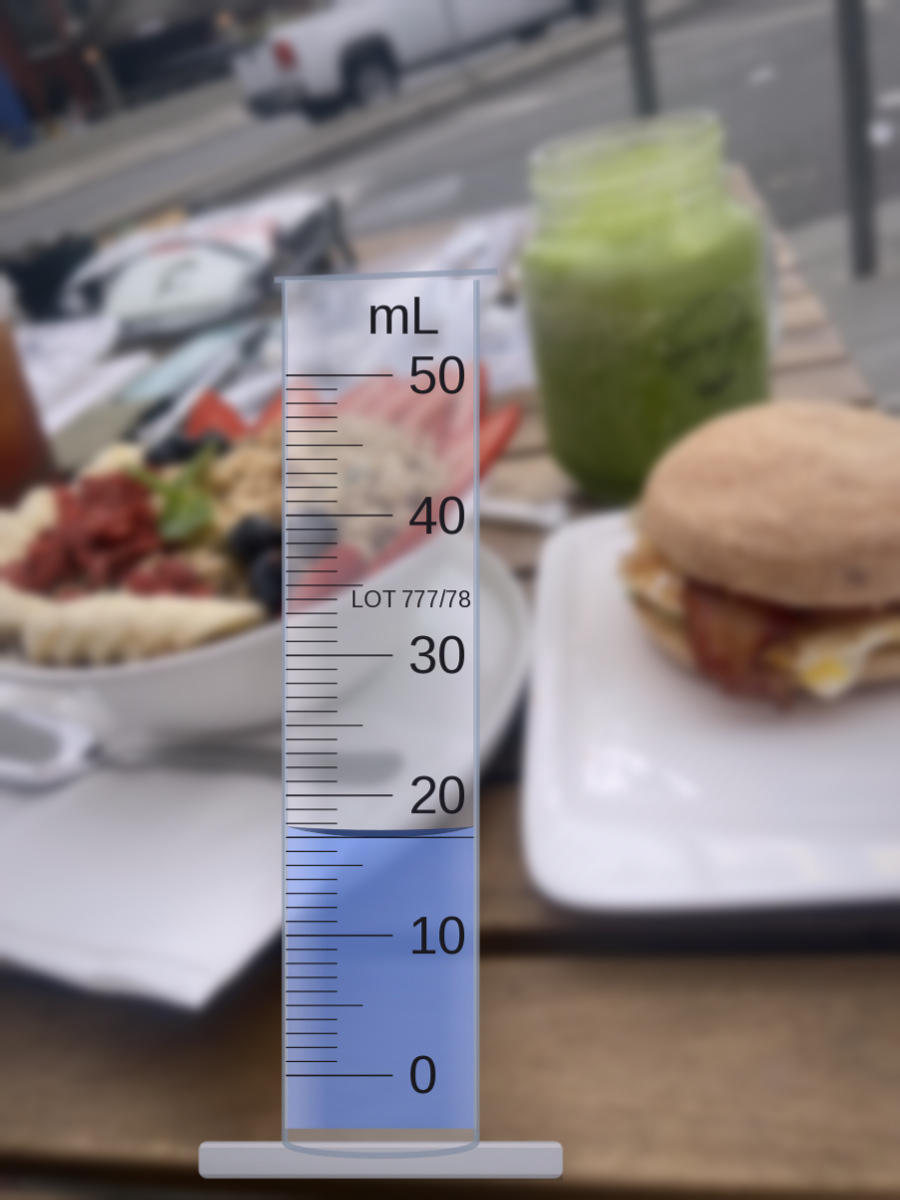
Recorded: 17; mL
